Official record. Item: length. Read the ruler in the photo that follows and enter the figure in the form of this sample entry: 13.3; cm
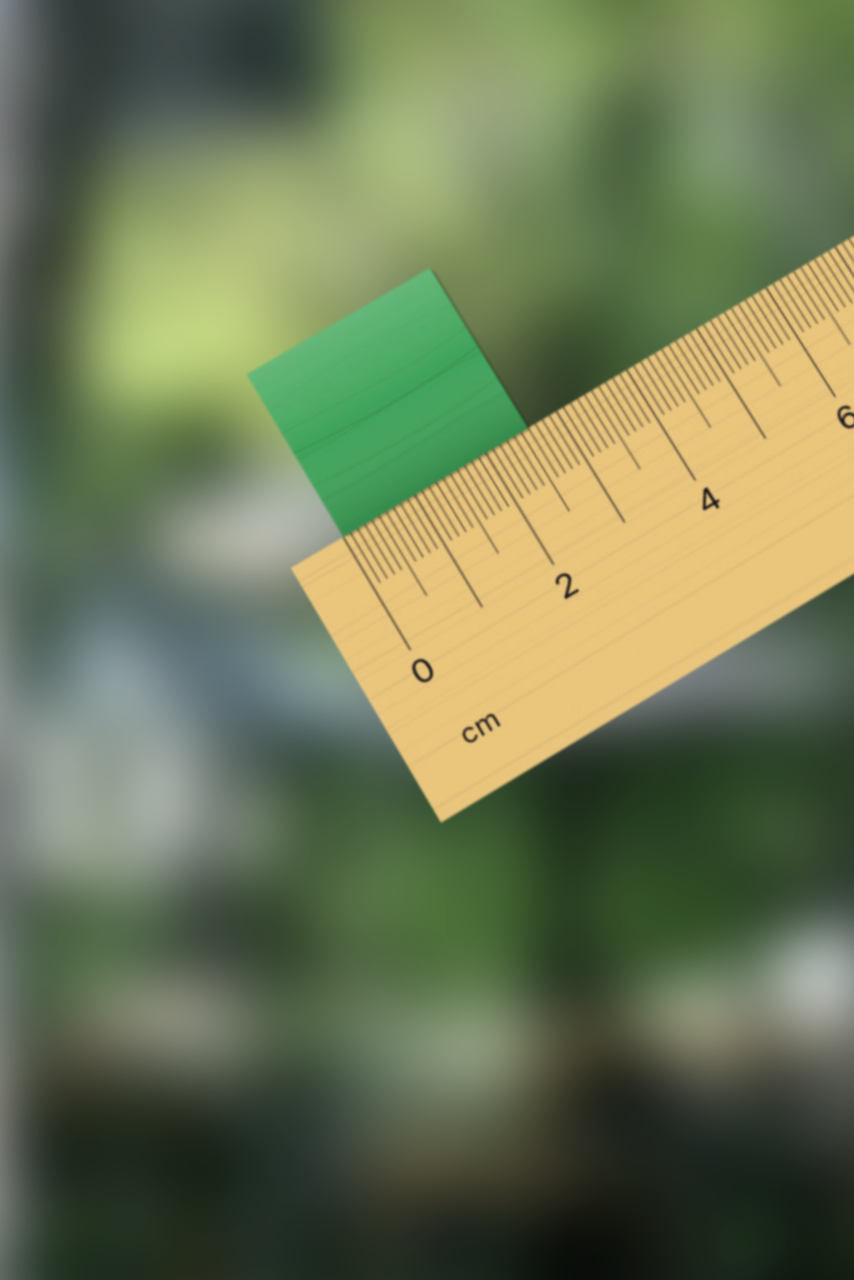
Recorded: 2.6; cm
